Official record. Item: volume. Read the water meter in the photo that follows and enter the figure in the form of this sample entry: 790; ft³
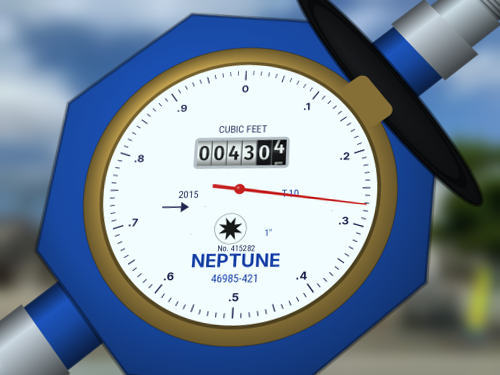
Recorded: 4304.27; ft³
